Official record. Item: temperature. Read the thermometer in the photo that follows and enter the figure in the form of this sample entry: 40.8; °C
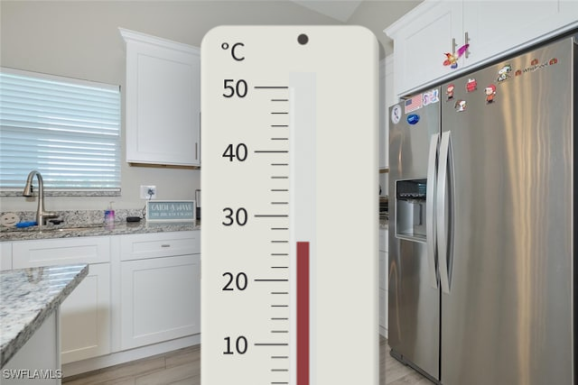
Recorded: 26; °C
